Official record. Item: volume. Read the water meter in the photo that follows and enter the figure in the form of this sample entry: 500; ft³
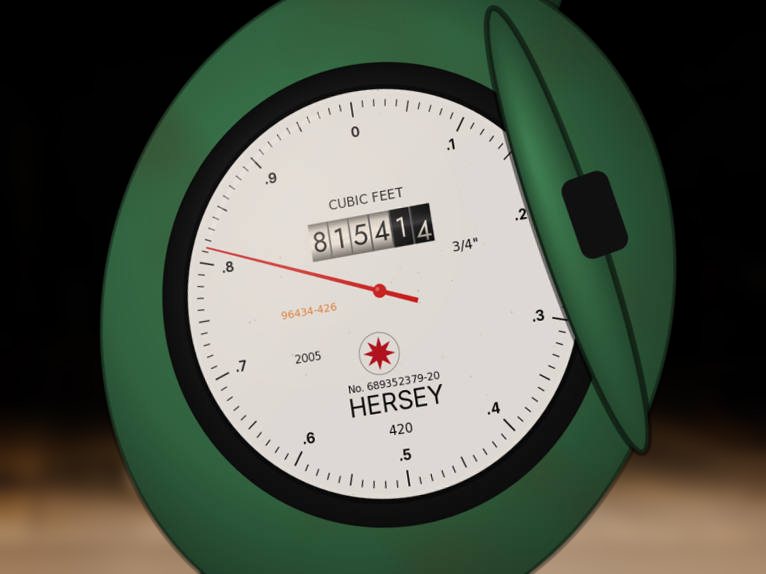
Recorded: 815413.81; ft³
